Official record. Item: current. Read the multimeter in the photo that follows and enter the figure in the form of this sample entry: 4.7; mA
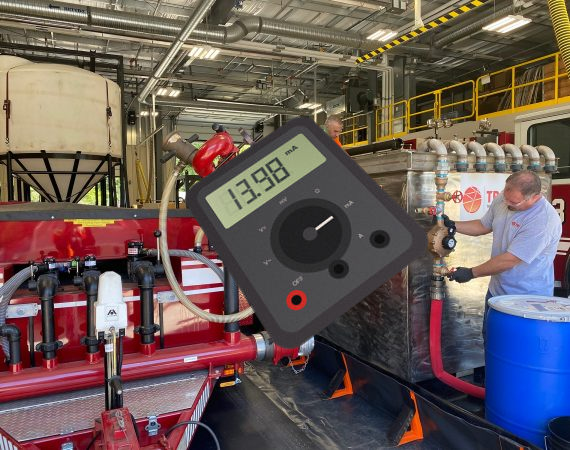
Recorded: 13.98; mA
